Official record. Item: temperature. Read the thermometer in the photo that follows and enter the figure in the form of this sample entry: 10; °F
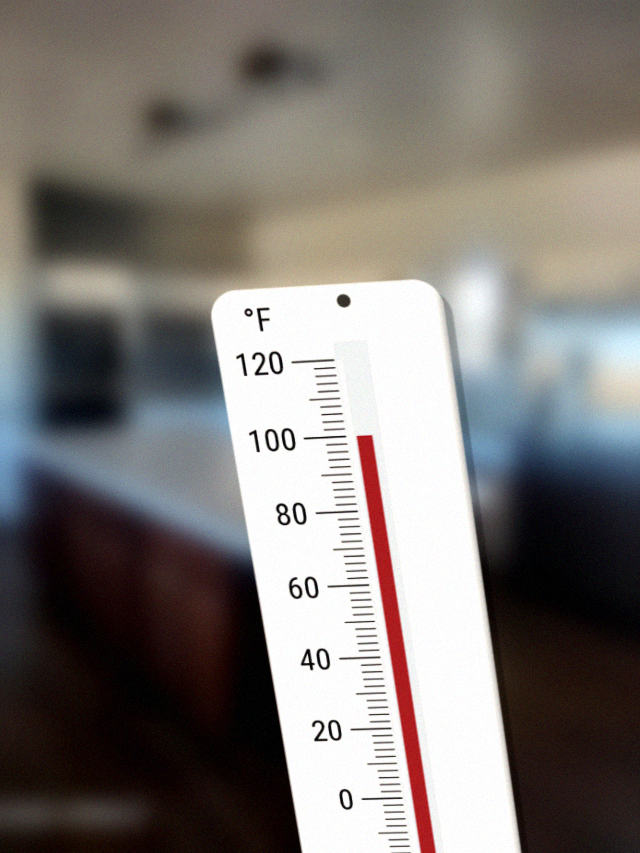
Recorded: 100; °F
